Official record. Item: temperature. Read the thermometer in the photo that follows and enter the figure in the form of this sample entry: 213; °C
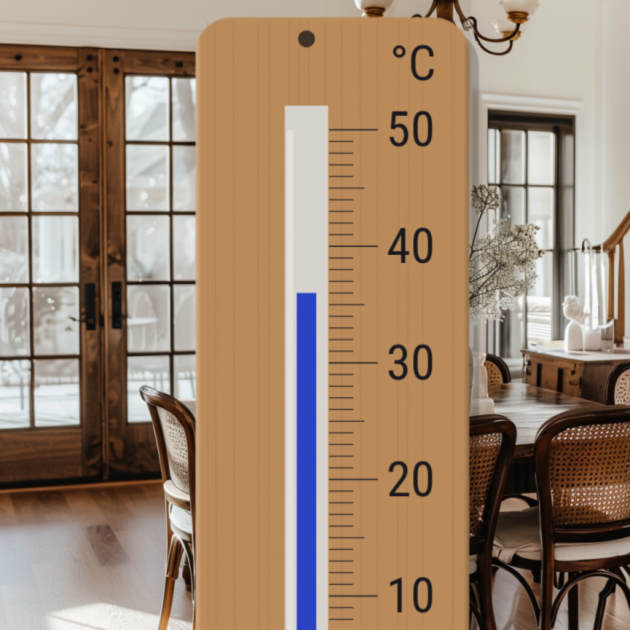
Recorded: 36; °C
